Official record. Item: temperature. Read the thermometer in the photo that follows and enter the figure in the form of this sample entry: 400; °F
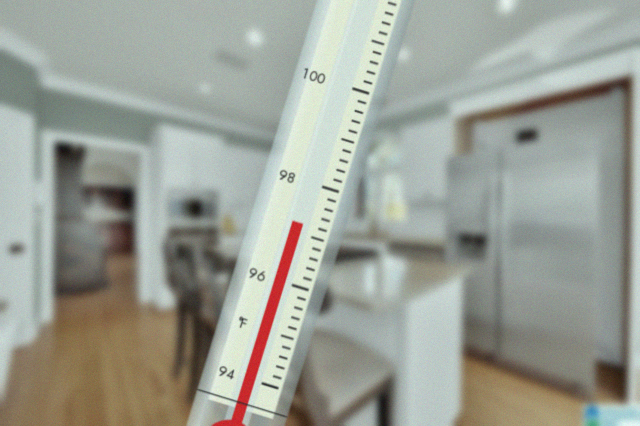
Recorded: 97.2; °F
